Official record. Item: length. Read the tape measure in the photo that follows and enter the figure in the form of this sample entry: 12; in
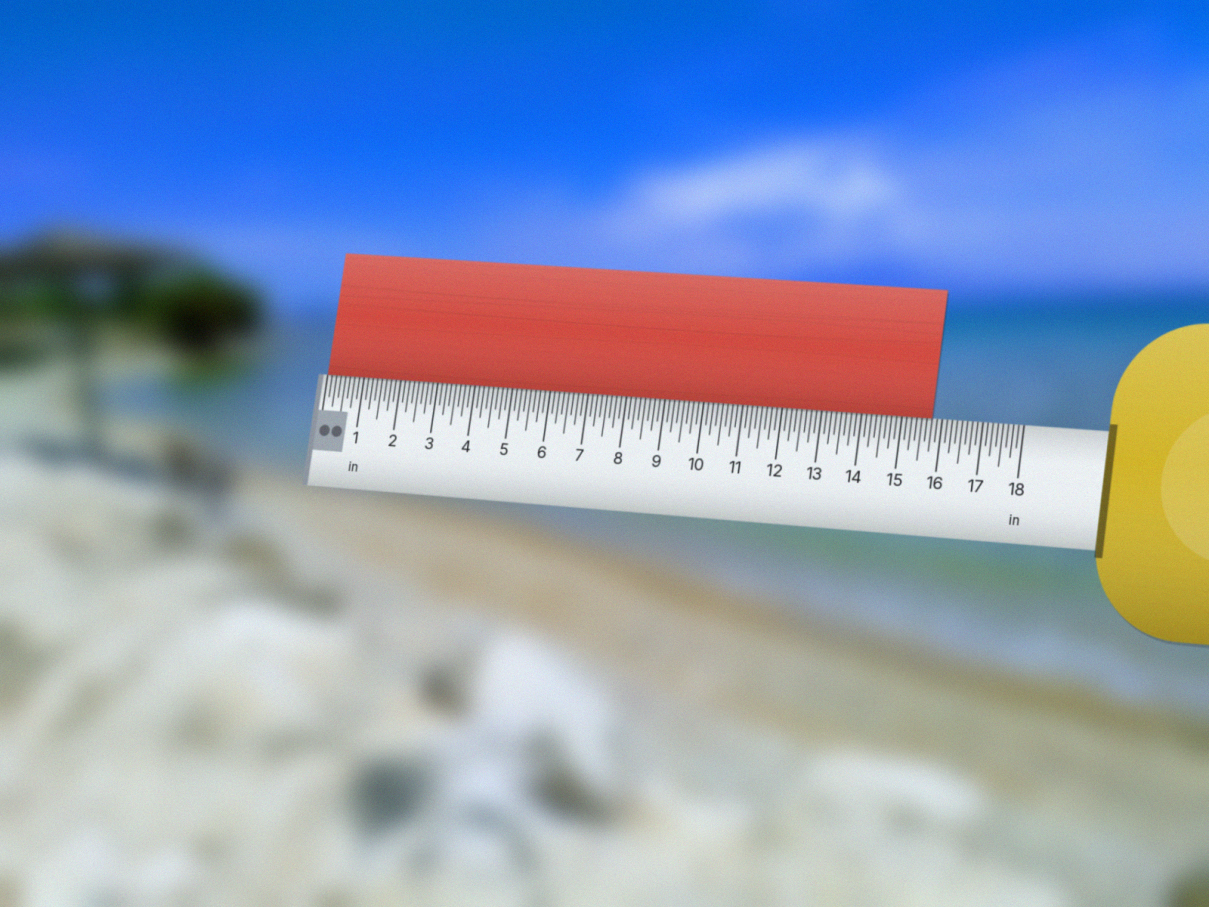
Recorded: 15.75; in
